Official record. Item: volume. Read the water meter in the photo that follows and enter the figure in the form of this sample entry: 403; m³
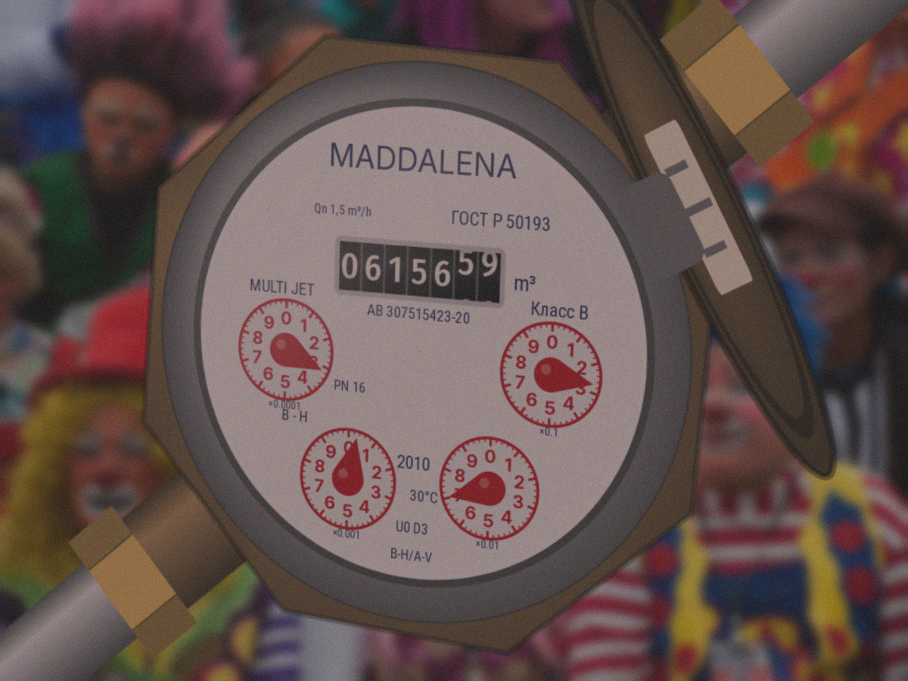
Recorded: 615659.2703; m³
